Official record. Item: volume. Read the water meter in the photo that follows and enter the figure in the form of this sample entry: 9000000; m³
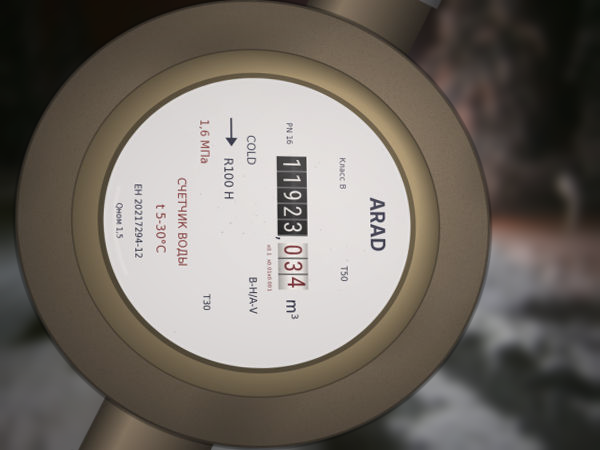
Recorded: 11923.034; m³
